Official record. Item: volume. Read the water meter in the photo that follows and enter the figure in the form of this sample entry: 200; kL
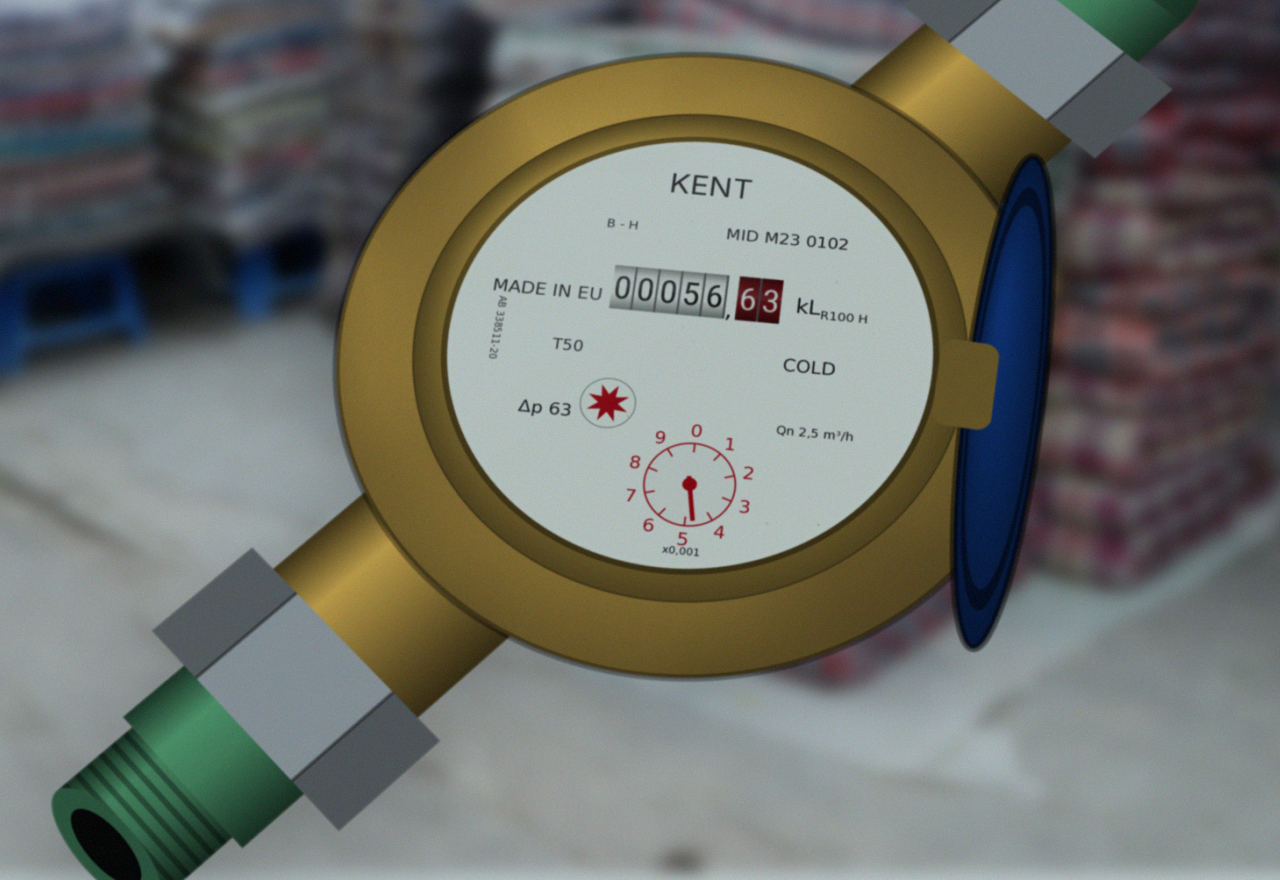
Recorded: 56.634; kL
